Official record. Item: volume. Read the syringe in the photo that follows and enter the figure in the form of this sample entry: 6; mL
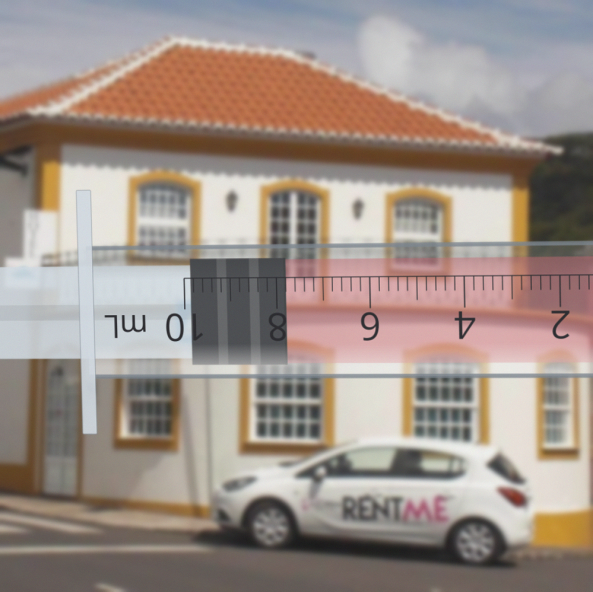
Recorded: 7.8; mL
